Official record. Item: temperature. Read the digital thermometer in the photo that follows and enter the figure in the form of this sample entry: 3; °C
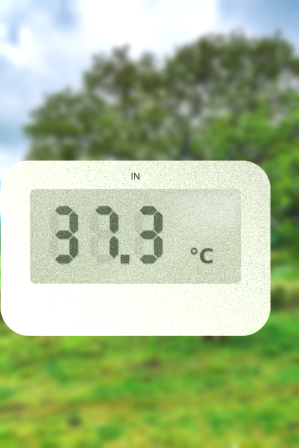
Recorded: 37.3; °C
